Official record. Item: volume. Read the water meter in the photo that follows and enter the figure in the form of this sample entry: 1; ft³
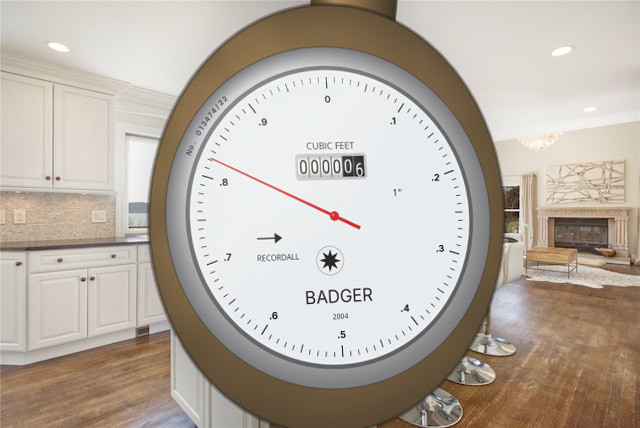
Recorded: 5.82; ft³
